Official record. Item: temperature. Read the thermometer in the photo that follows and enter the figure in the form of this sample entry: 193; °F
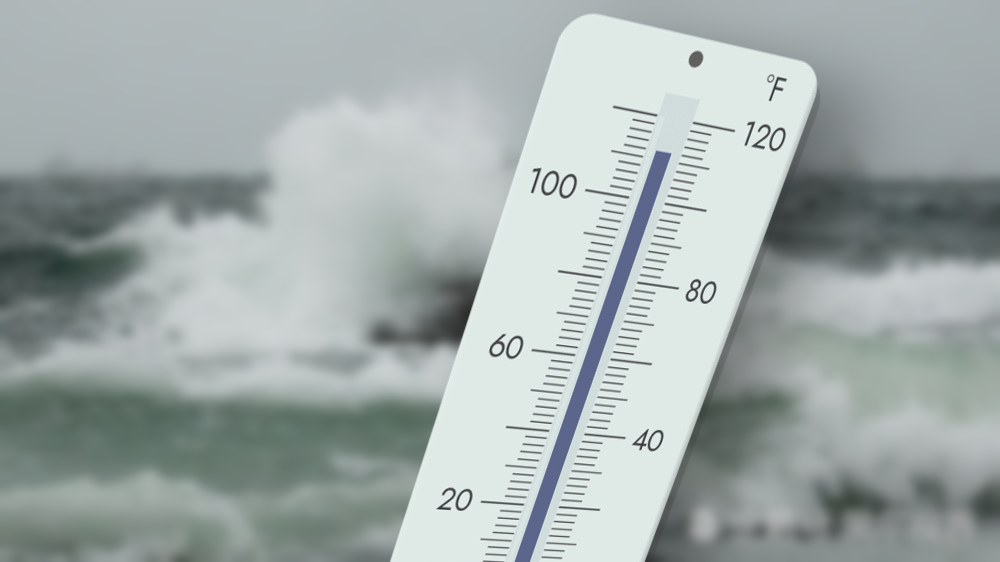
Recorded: 112; °F
